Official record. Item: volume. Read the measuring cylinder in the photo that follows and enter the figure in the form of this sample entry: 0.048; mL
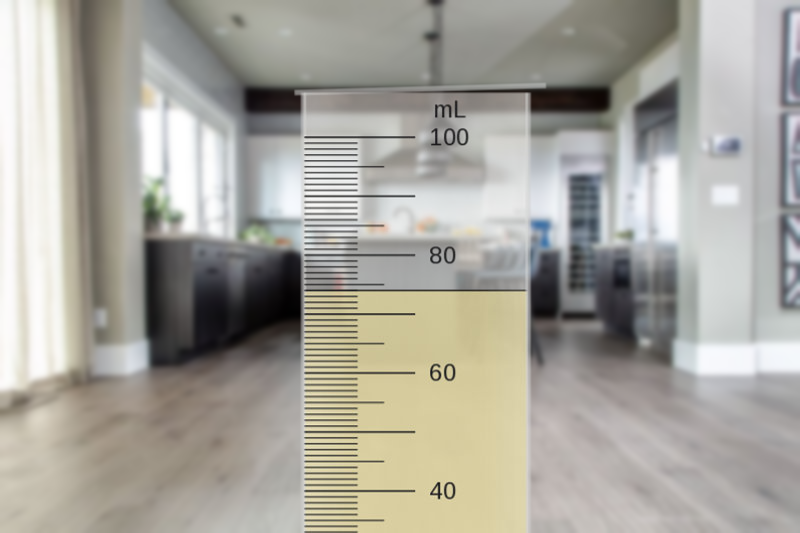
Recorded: 74; mL
